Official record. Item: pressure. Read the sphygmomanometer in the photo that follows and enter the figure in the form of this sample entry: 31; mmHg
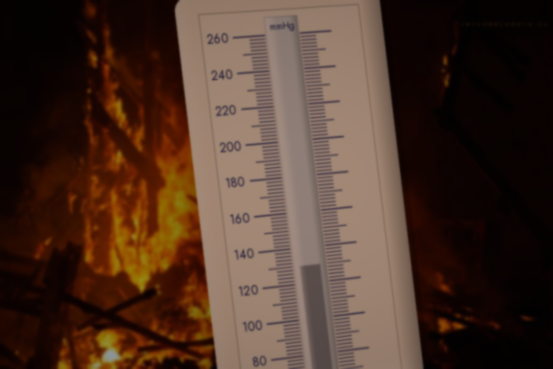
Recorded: 130; mmHg
